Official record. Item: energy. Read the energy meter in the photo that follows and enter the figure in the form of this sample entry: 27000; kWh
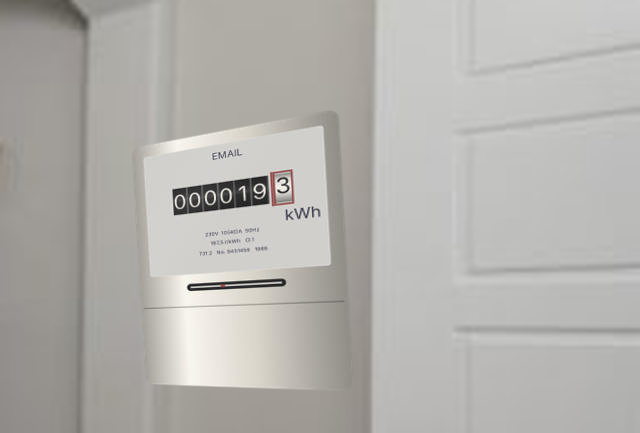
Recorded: 19.3; kWh
